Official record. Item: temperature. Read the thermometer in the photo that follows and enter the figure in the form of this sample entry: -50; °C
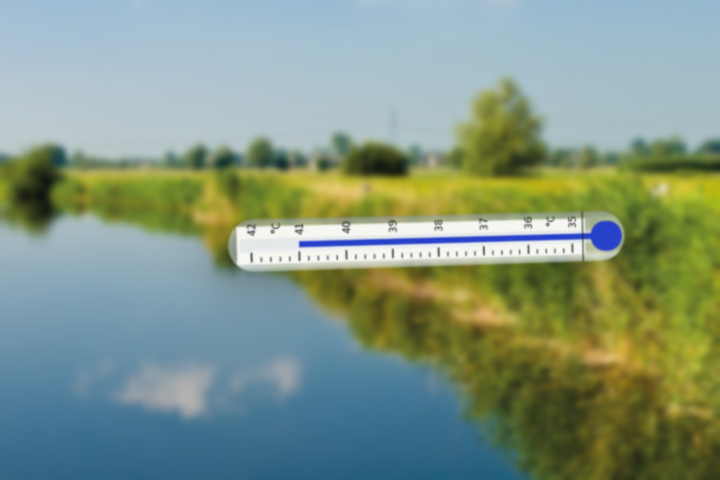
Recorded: 41; °C
